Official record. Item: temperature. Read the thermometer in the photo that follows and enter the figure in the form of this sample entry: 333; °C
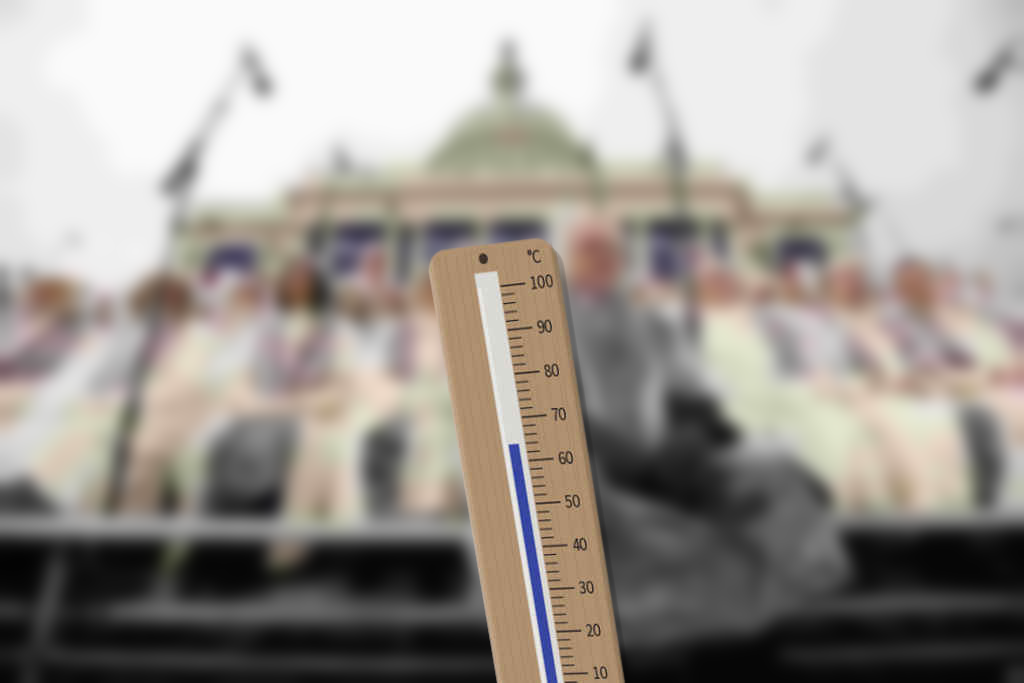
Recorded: 64; °C
